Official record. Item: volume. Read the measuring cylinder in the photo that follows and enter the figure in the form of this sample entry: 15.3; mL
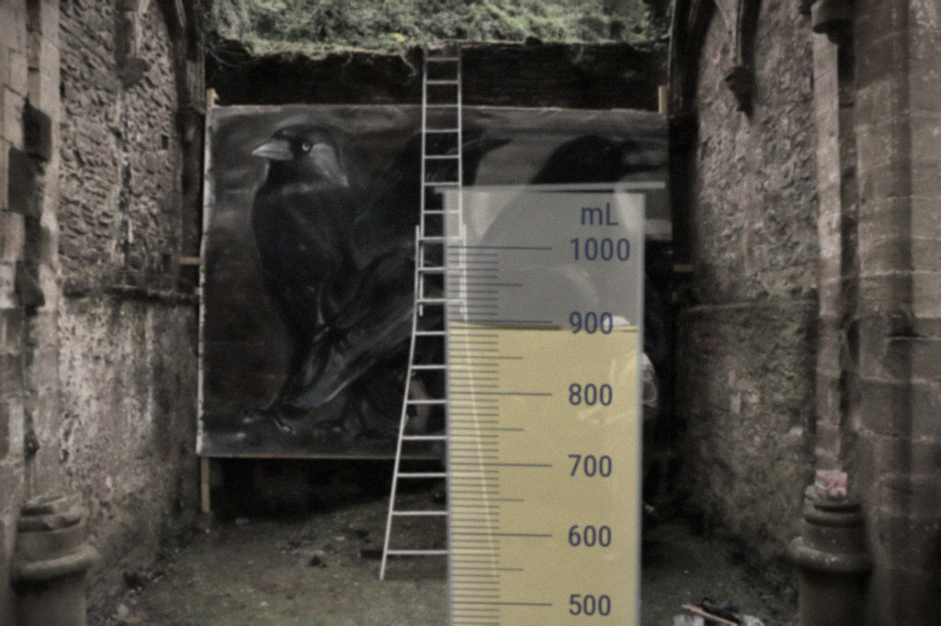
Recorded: 890; mL
